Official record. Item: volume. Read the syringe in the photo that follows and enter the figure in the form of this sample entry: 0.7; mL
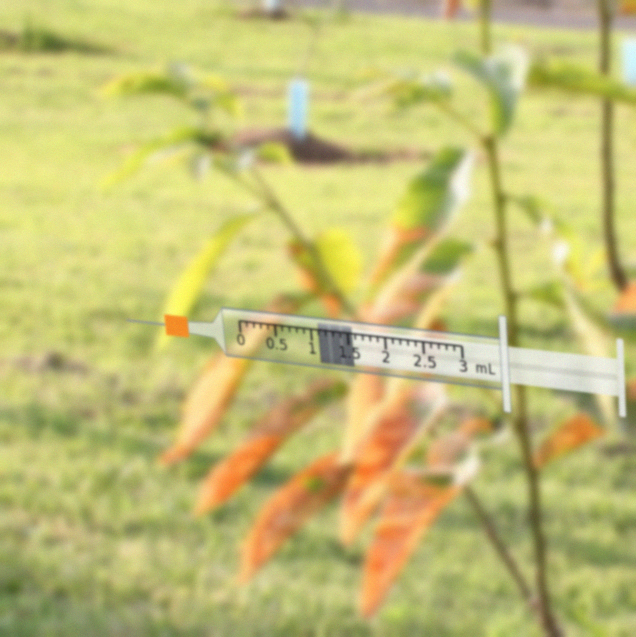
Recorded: 1.1; mL
